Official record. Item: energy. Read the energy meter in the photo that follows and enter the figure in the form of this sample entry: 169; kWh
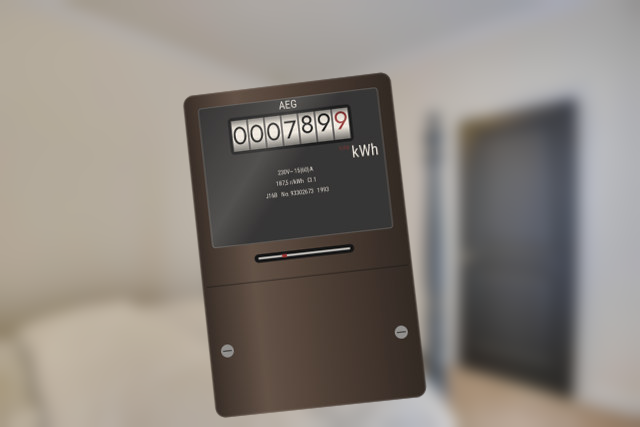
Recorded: 789.9; kWh
